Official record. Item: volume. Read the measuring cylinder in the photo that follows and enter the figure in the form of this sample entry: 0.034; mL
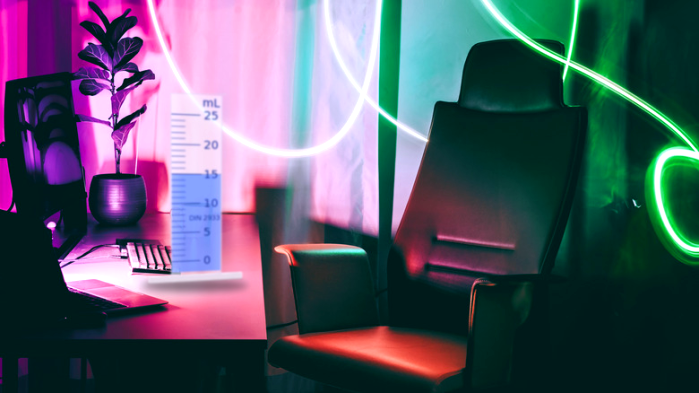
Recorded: 15; mL
